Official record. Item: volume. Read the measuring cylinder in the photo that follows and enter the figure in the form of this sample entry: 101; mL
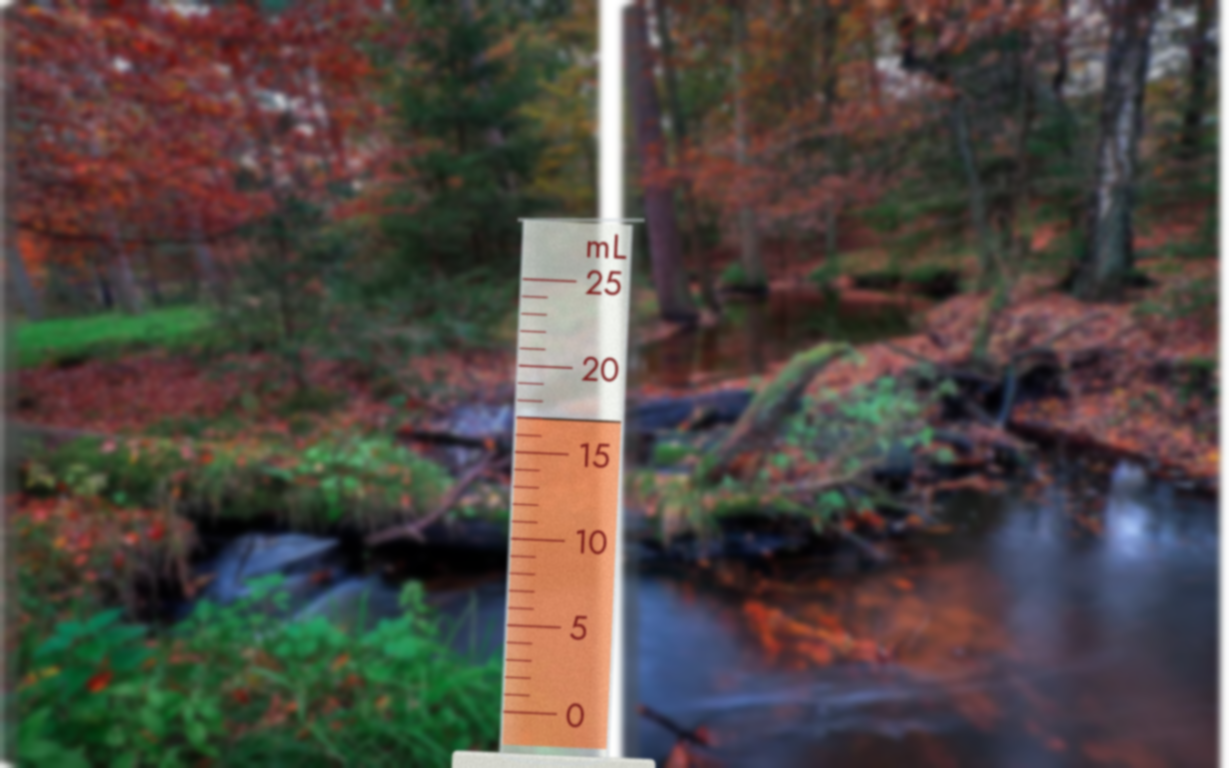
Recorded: 17; mL
